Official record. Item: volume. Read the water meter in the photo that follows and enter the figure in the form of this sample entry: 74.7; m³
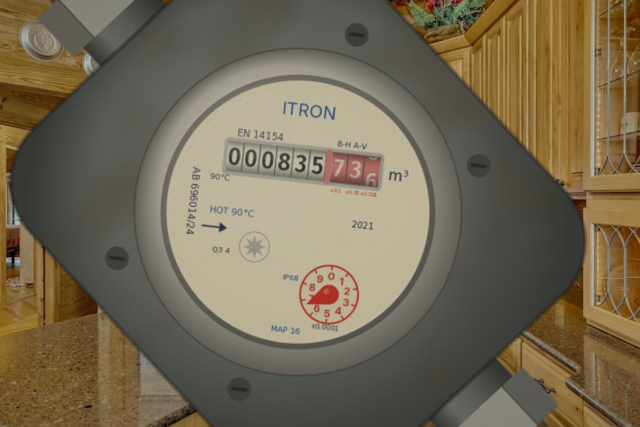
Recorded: 835.7356; m³
